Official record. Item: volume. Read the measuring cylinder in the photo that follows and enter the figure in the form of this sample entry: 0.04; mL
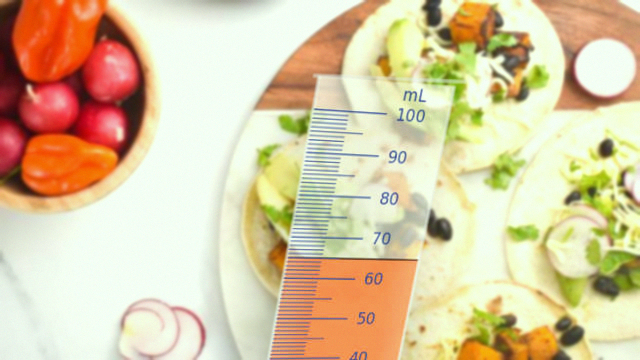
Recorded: 65; mL
